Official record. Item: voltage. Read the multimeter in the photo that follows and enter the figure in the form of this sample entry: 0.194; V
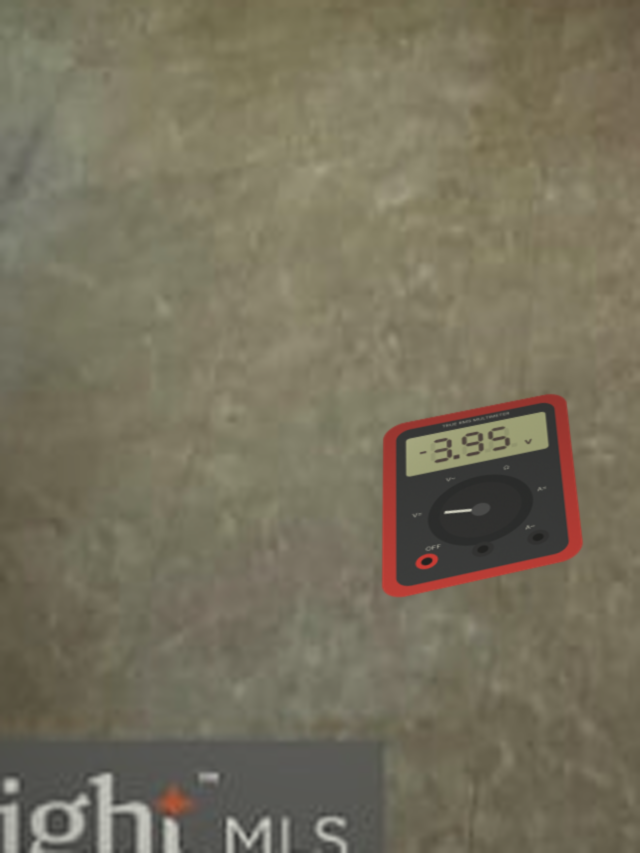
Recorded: -3.95; V
